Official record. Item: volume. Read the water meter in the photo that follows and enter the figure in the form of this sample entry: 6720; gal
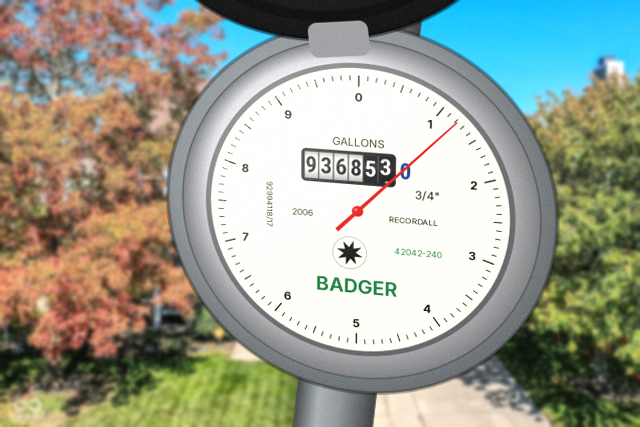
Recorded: 9368531.2; gal
